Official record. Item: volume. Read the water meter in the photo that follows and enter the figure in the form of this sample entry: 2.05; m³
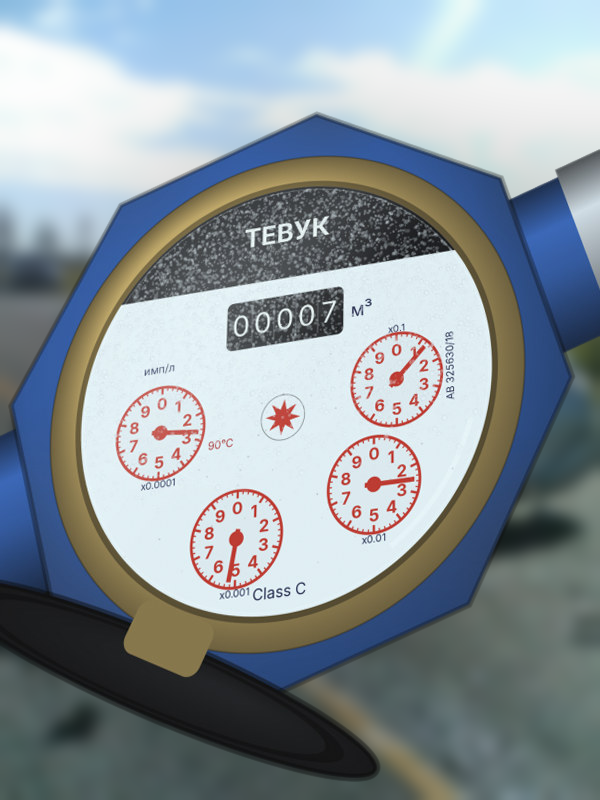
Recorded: 7.1252; m³
